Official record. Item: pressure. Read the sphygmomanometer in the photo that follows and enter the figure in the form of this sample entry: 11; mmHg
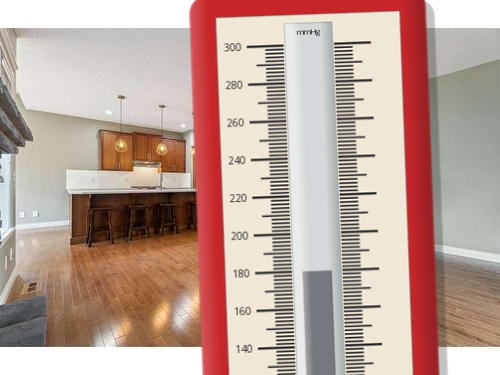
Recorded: 180; mmHg
